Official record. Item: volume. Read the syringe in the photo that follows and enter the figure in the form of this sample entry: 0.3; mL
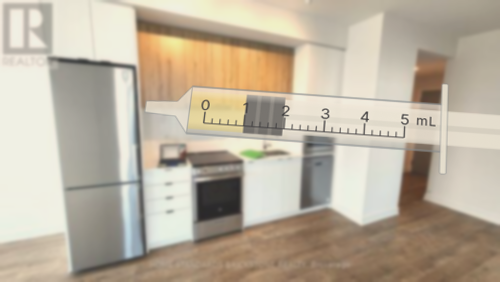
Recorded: 1; mL
